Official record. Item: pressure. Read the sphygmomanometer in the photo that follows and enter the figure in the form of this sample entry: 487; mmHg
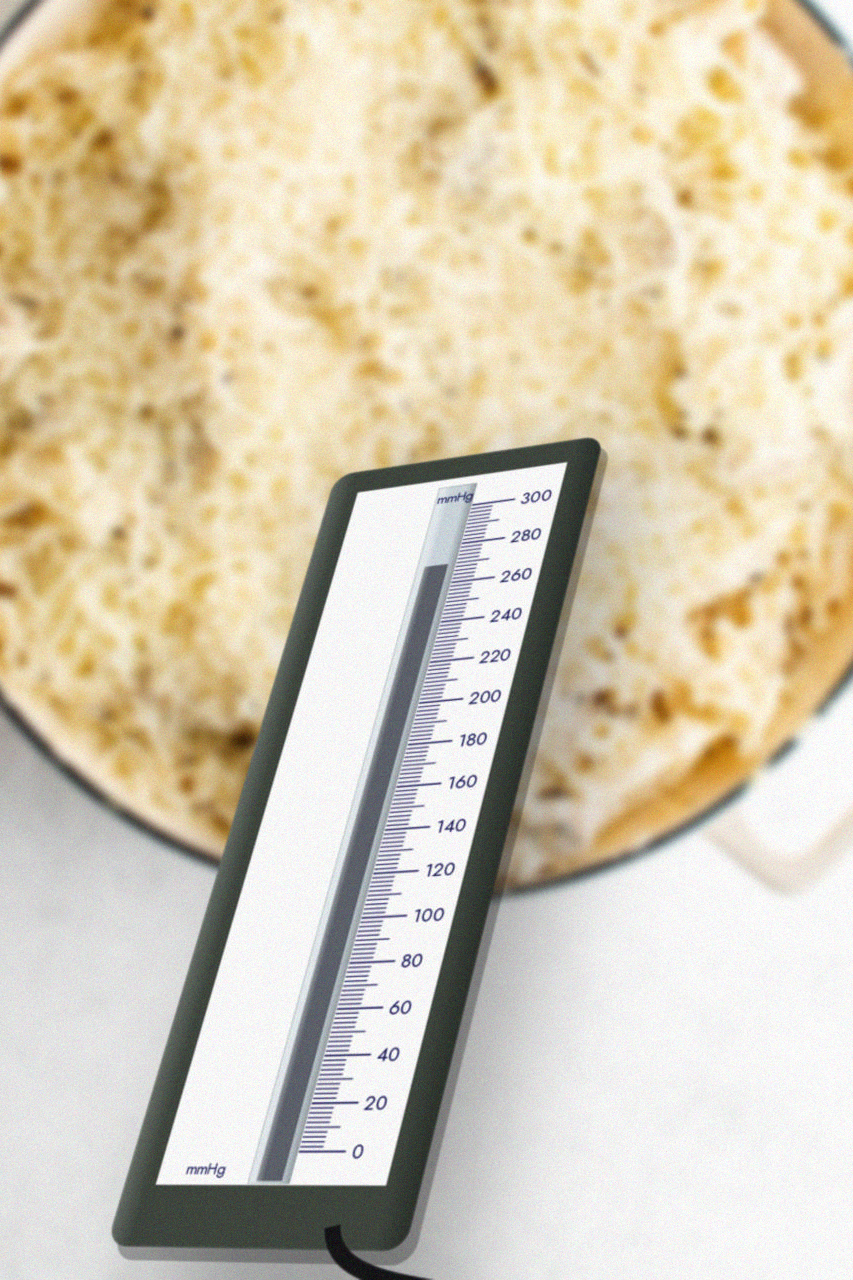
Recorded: 270; mmHg
